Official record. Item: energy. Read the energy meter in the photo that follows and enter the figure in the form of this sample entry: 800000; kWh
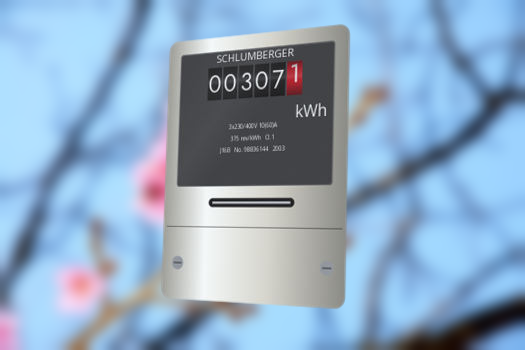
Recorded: 307.1; kWh
